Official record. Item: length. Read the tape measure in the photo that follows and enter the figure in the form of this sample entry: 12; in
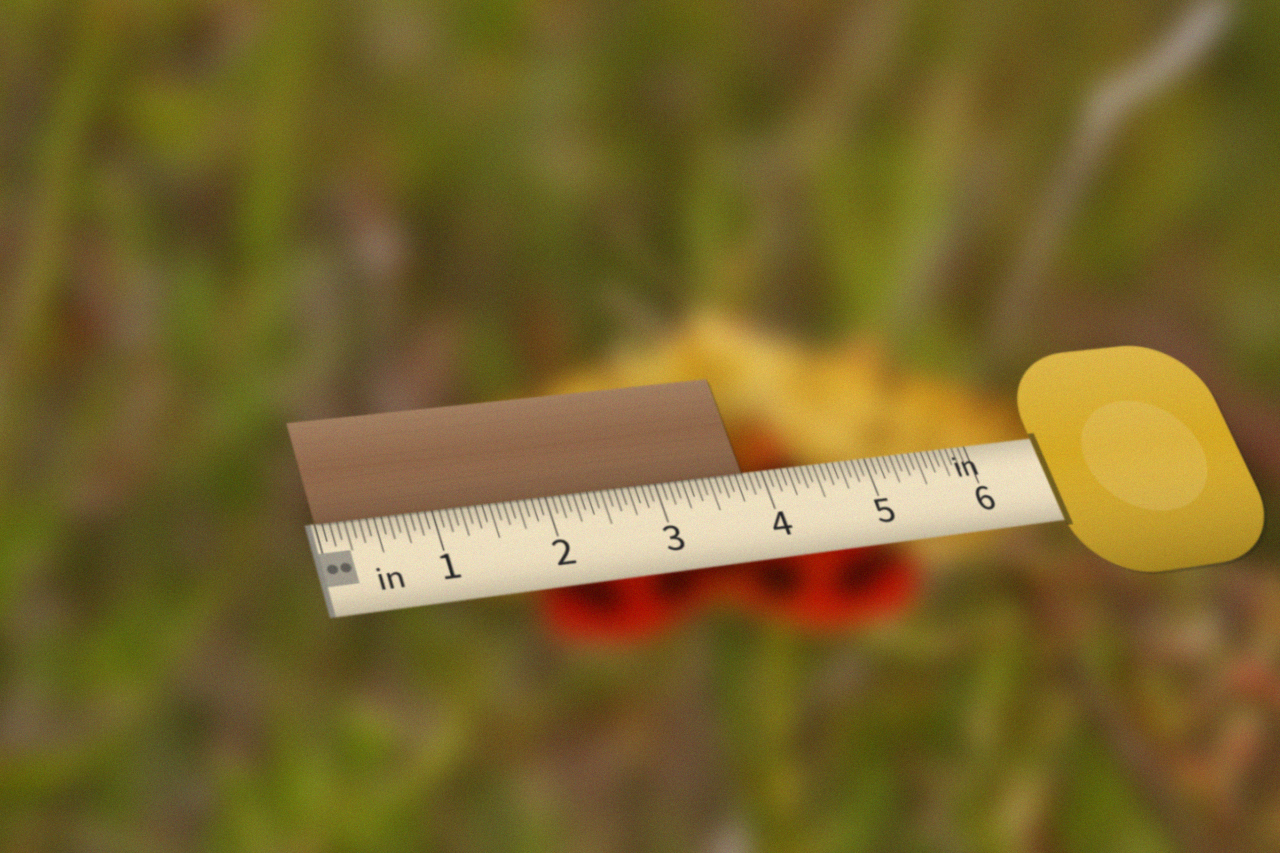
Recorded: 3.8125; in
